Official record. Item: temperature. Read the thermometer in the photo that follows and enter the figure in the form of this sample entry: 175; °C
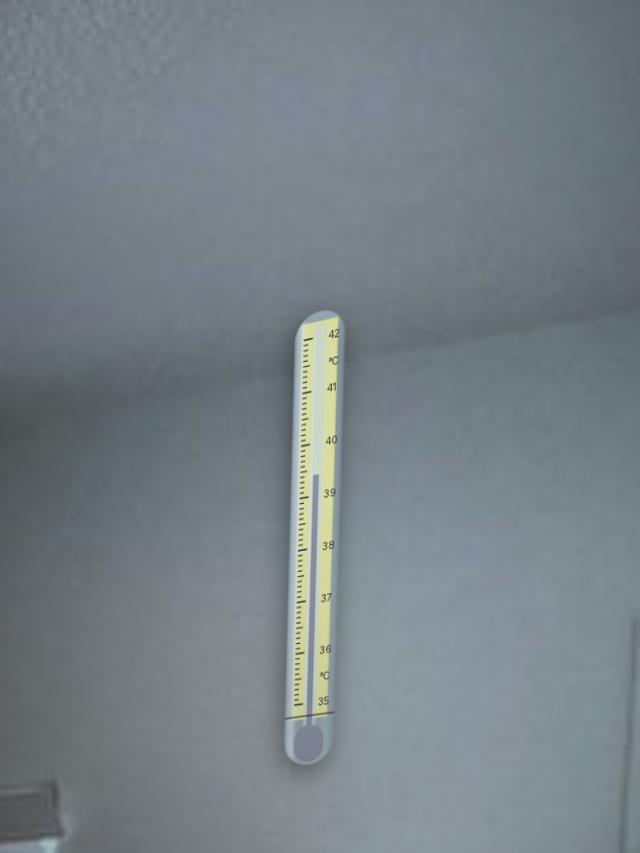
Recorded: 39.4; °C
